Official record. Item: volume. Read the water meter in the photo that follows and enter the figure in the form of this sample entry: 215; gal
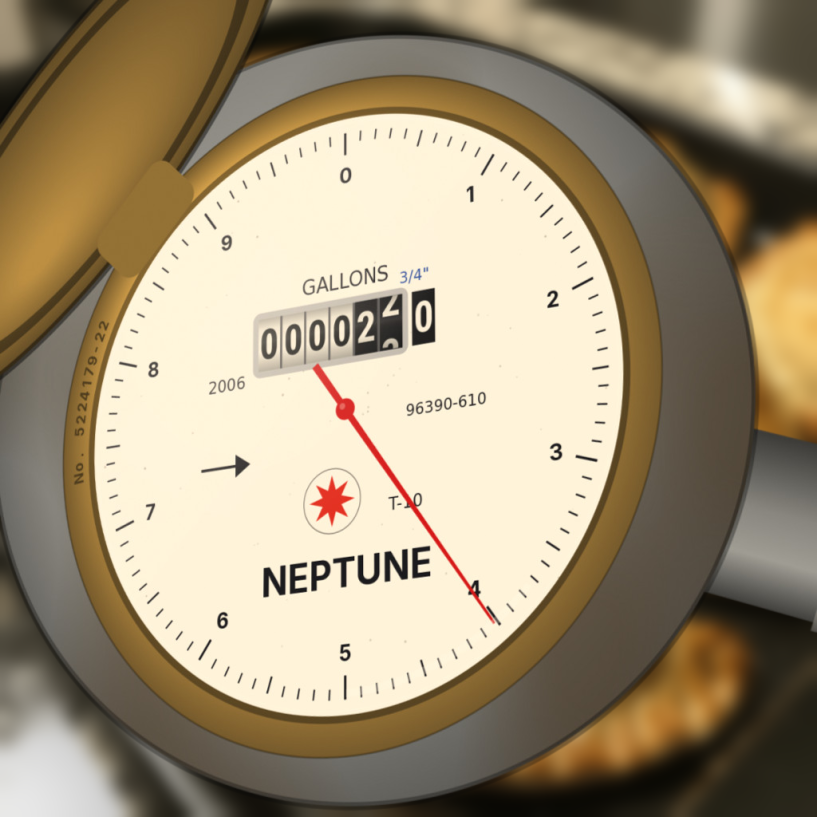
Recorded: 224.0; gal
